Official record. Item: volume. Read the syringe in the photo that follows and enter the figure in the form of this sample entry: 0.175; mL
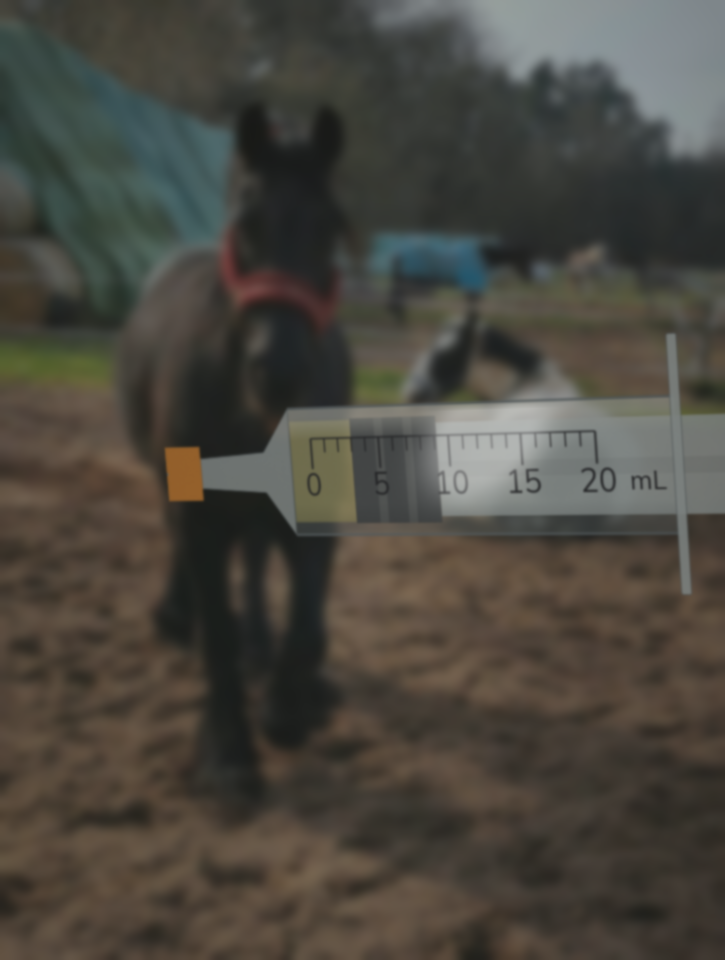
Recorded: 3; mL
